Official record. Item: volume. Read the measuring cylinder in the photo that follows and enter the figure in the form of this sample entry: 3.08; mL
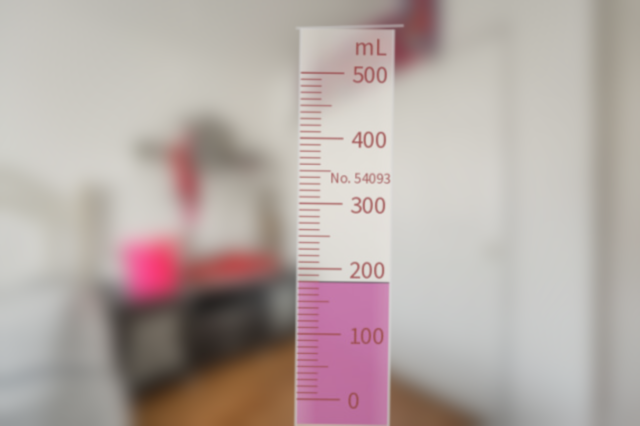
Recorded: 180; mL
